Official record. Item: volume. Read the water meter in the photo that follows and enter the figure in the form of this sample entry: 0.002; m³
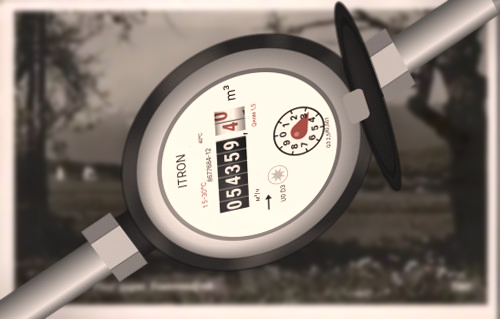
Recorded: 54359.403; m³
